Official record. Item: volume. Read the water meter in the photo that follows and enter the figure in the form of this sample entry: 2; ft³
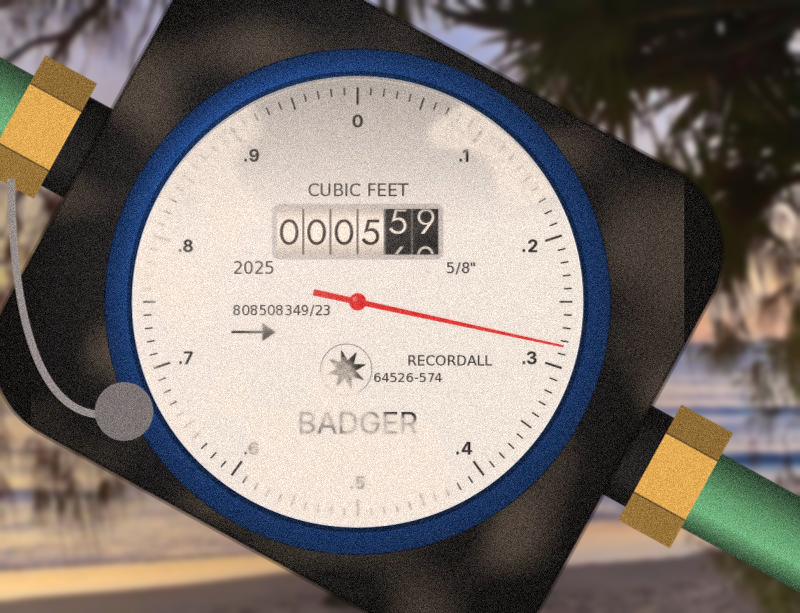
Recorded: 559.28; ft³
